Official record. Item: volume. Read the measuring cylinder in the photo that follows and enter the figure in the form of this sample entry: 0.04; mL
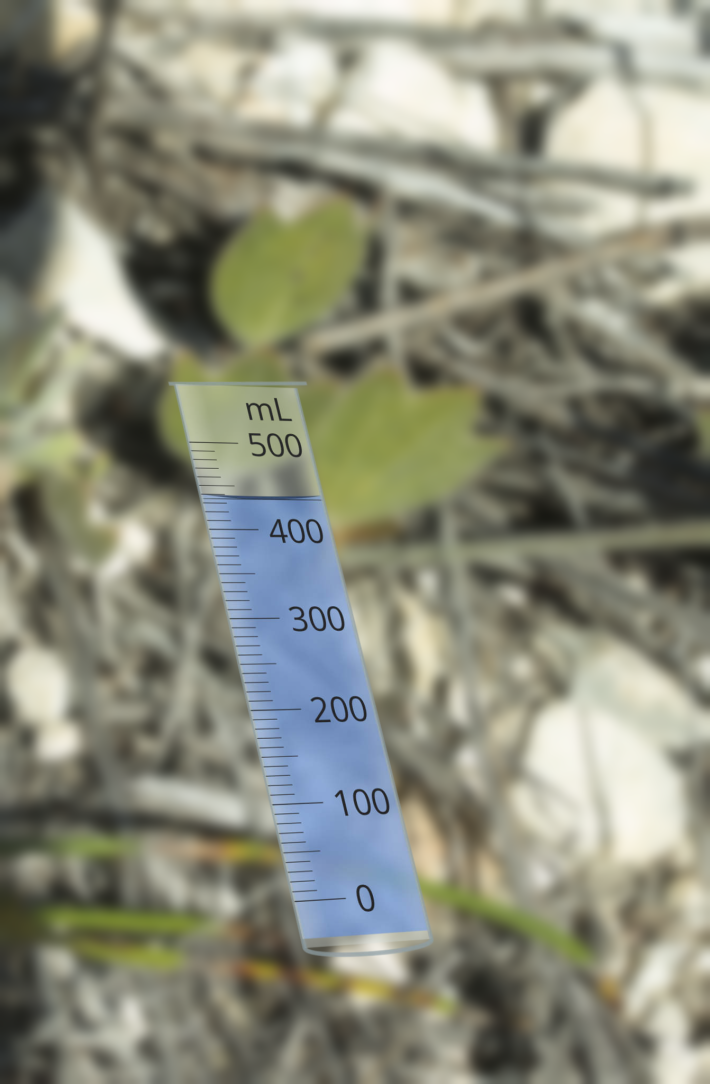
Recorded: 435; mL
